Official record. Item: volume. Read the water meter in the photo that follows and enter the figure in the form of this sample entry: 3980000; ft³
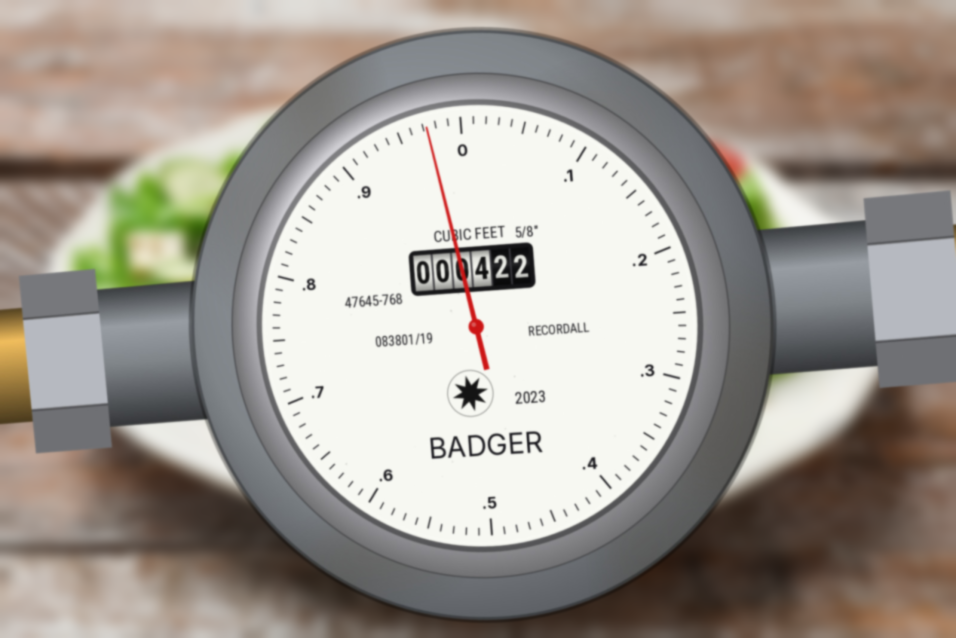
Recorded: 421.97; ft³
